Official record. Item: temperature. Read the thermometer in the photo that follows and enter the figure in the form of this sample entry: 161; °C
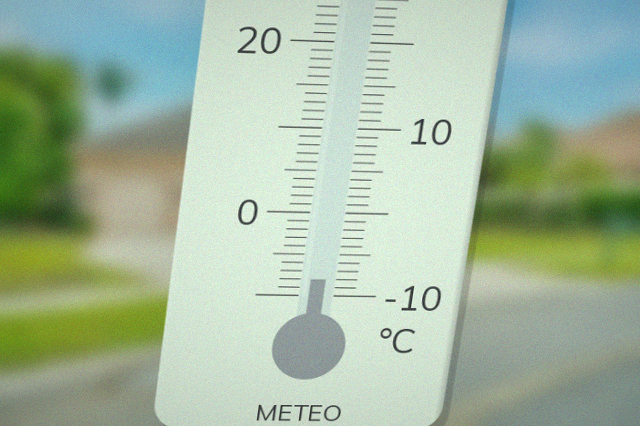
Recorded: -8; °C
